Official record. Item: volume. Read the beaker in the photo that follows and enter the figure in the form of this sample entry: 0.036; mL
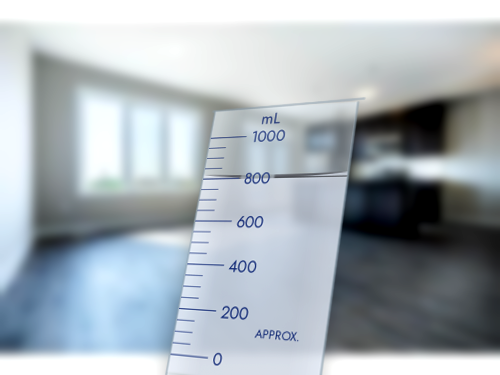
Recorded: 800; mL
